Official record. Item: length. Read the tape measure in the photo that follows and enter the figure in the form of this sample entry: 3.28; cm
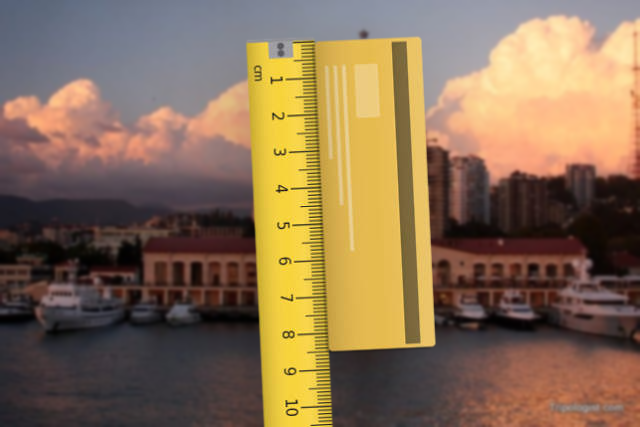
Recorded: 8.5; cm
